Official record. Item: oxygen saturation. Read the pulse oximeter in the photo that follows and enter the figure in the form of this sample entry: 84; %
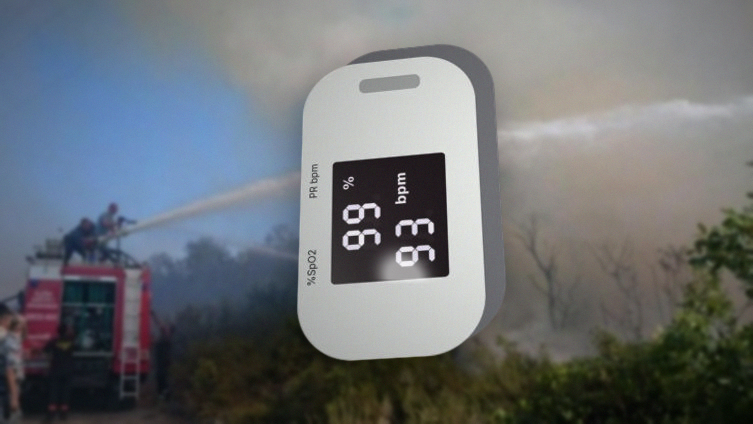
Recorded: 99; %
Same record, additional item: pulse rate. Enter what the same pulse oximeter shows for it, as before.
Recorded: 93; bpm
